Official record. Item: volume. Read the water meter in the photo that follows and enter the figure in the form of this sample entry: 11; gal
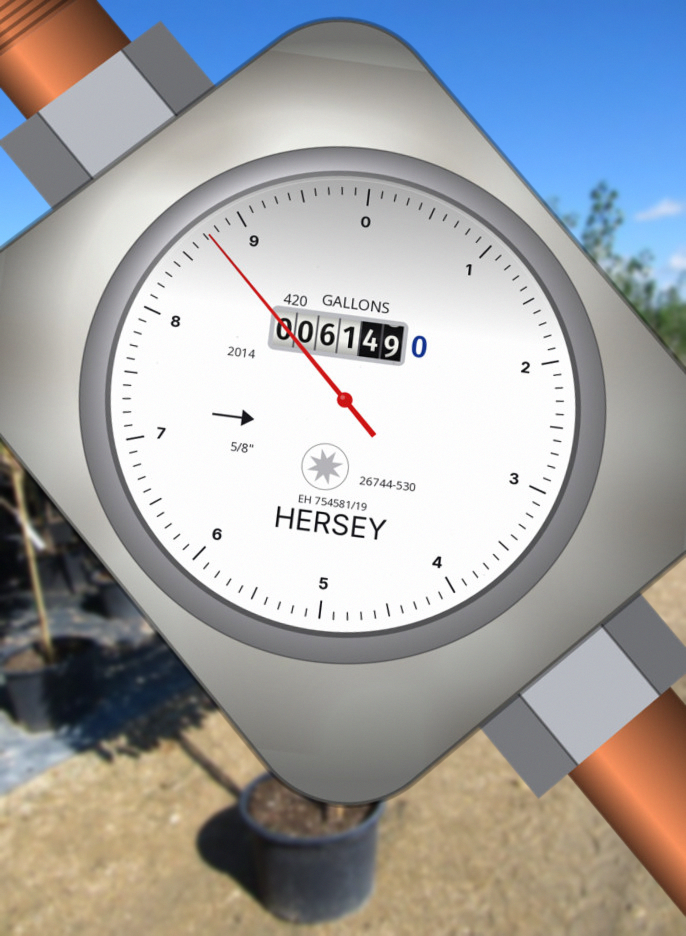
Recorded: 61488.7; gal
